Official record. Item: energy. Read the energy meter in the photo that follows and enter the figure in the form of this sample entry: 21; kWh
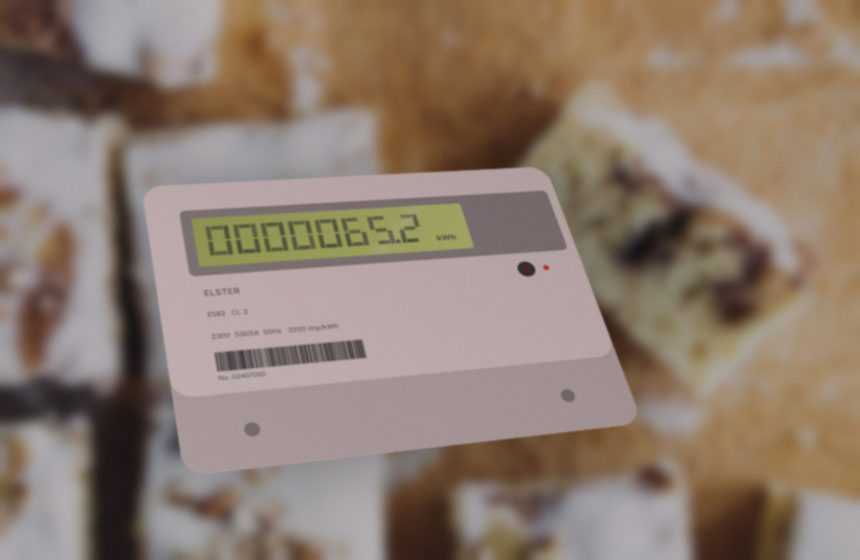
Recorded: 65.2; kWh
